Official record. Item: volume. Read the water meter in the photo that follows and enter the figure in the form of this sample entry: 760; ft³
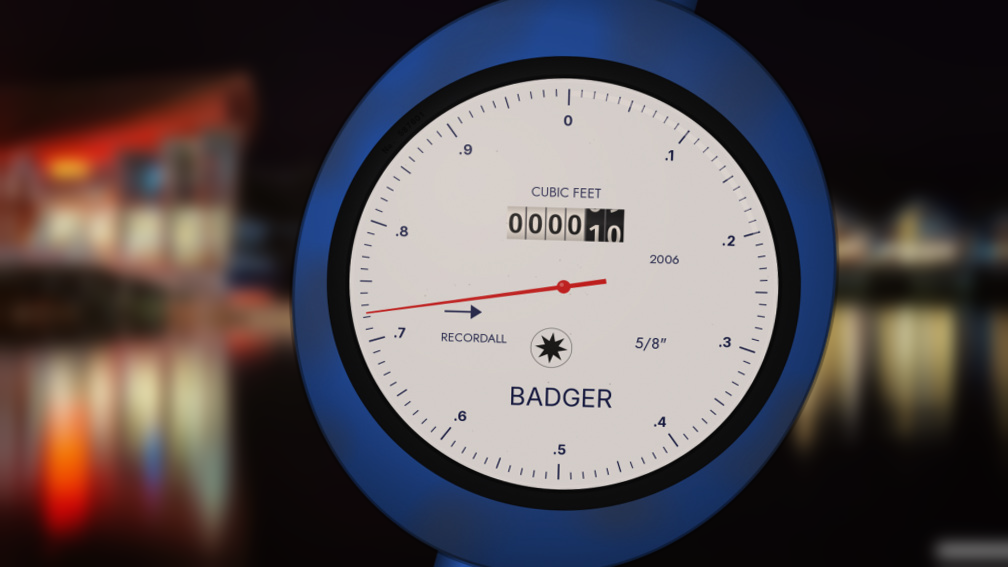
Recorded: 9.72; ft³
